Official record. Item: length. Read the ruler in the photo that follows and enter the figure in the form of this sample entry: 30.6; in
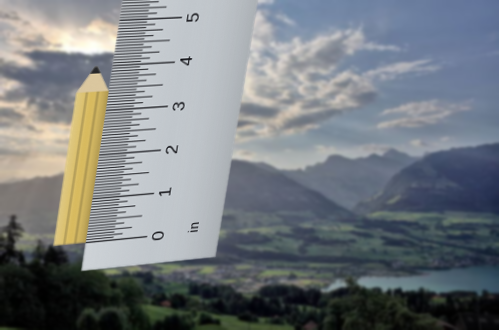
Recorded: 4; in
